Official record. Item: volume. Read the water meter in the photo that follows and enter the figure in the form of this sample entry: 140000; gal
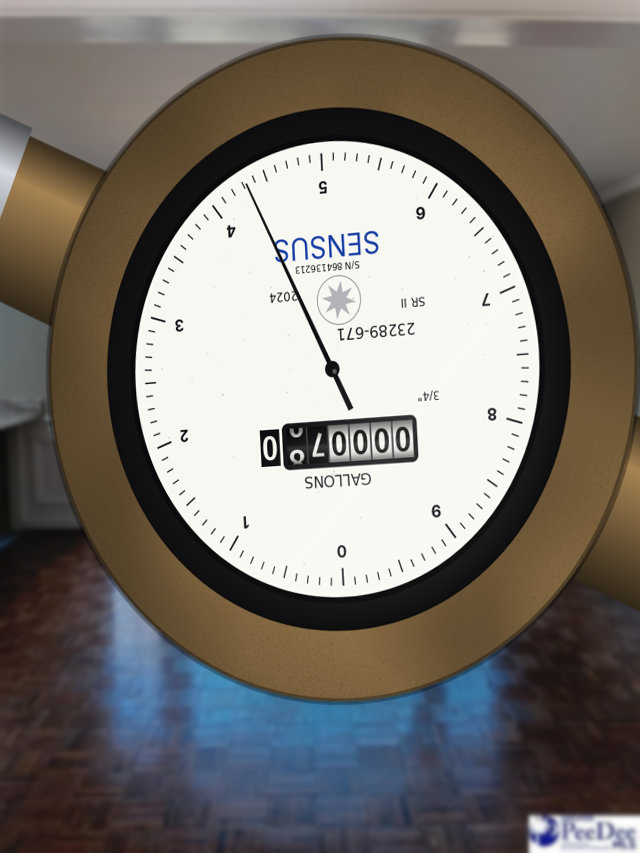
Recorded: 784.3; gal
